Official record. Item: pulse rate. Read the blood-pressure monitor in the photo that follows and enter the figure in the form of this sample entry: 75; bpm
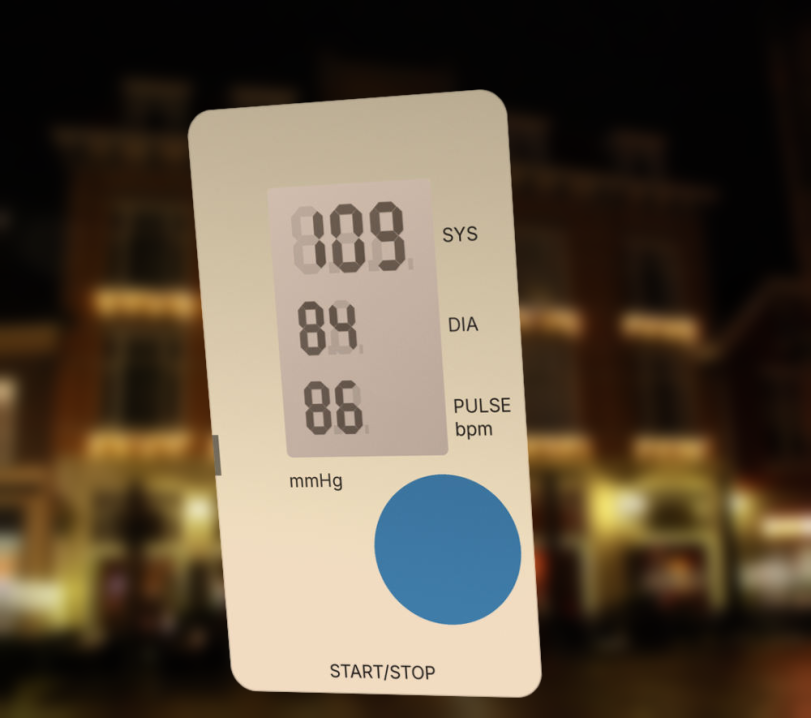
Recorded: 86; bpm
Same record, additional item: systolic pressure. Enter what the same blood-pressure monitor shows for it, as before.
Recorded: 109; mmHg
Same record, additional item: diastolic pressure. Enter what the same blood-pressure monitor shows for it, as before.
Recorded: 84; mmHg
